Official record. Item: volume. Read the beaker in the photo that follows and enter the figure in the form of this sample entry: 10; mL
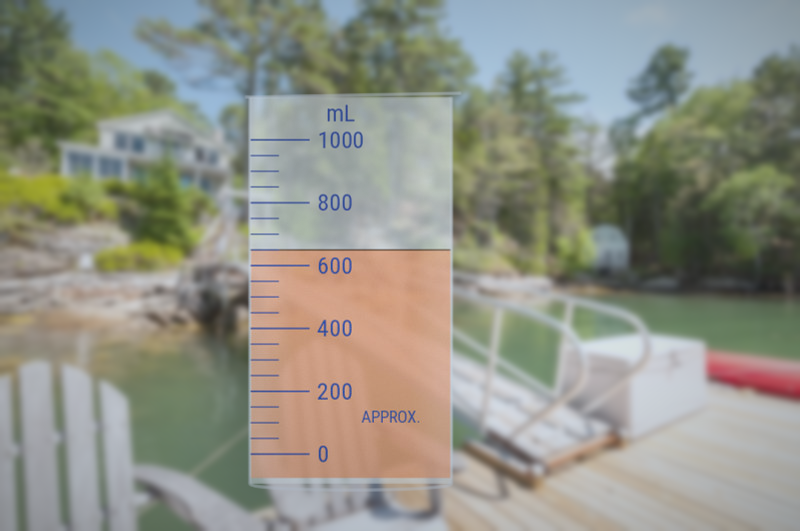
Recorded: 650; mL
